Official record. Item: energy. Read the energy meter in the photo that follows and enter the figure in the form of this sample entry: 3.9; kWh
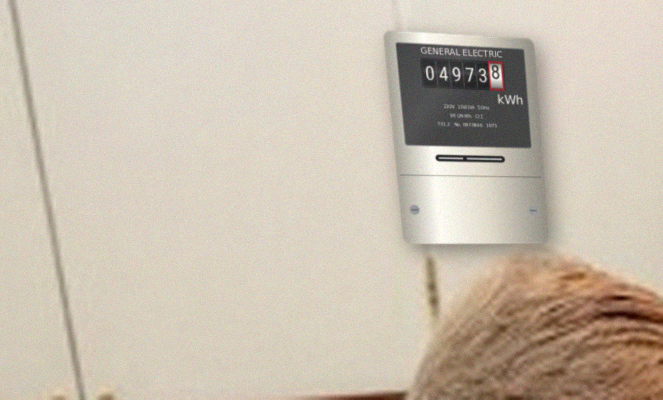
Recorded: 4973.8; kWh
